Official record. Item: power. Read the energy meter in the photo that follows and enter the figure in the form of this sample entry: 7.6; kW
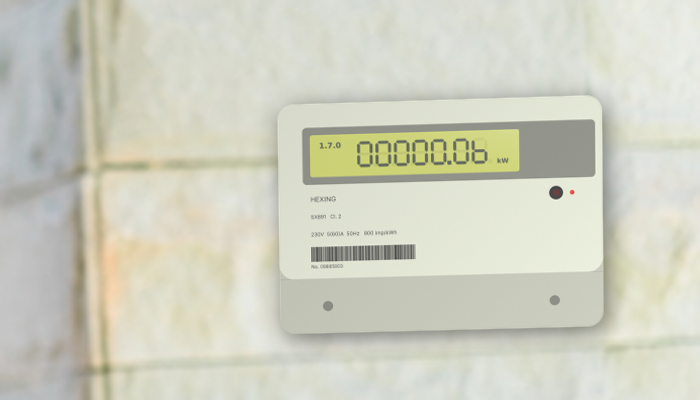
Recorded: 0.06; kW
